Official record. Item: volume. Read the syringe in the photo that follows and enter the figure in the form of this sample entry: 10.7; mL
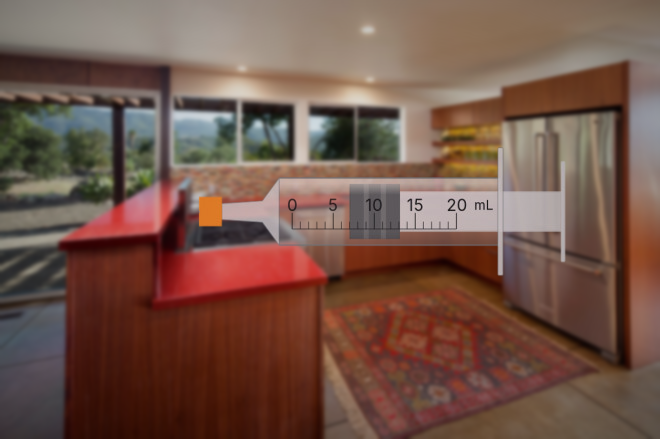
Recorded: 7; mL
